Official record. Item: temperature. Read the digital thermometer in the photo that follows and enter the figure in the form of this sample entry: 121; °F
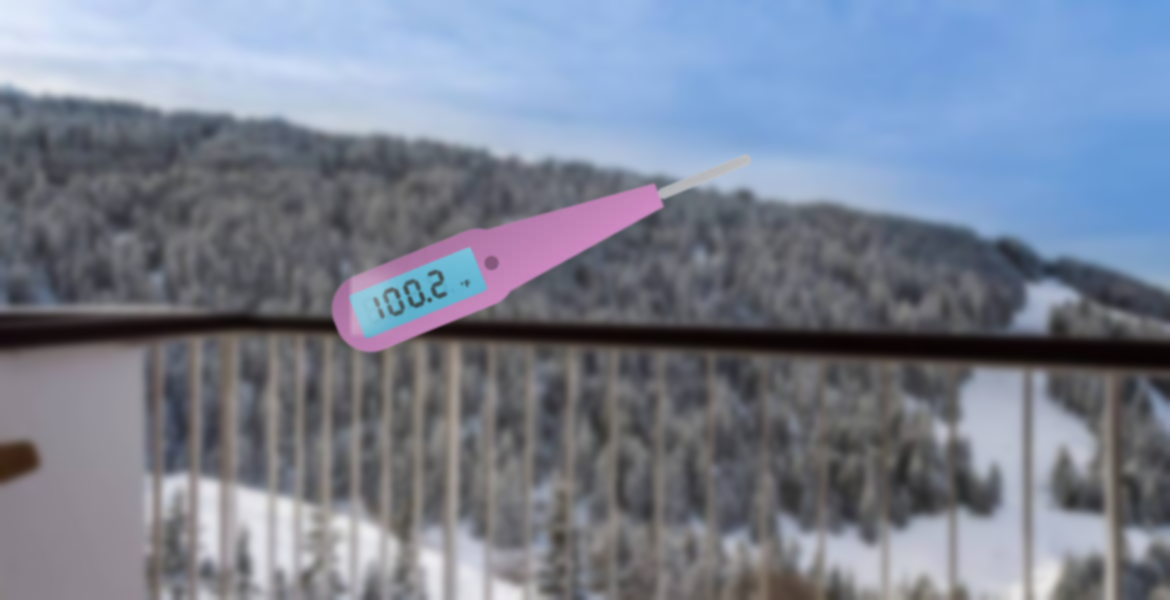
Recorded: 100.2; °F
